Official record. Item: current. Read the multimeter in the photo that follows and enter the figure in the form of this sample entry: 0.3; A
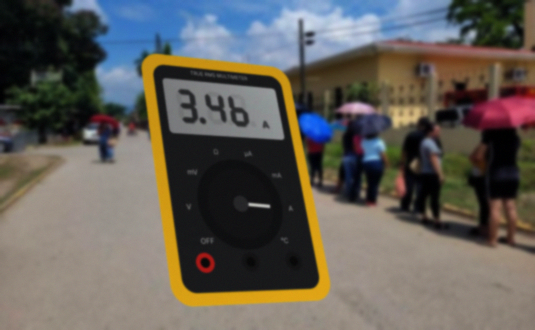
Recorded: 3.46; A
